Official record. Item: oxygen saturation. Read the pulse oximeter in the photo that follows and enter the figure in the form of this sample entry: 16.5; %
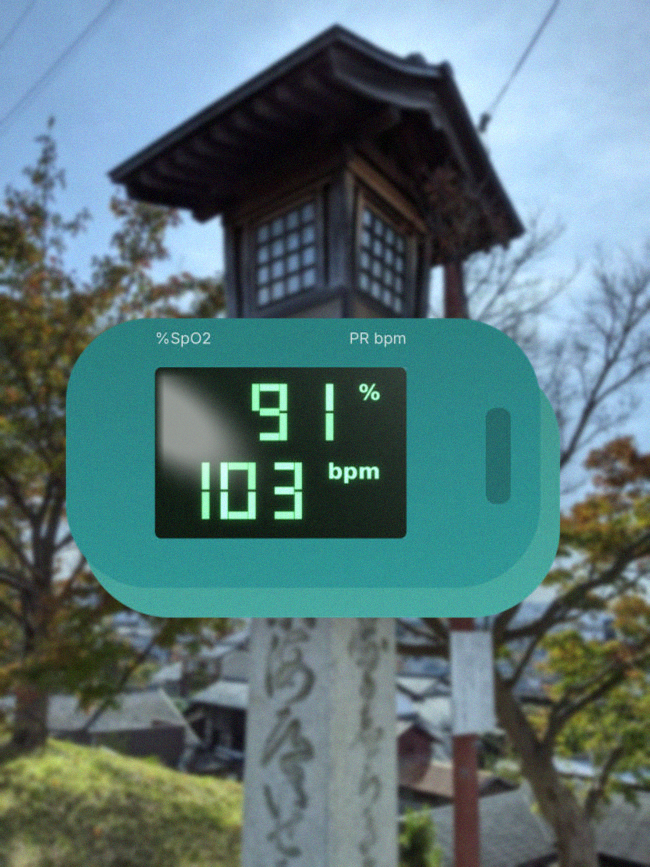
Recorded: 91; %
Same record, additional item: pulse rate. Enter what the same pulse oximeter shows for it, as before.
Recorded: 103; bpm
